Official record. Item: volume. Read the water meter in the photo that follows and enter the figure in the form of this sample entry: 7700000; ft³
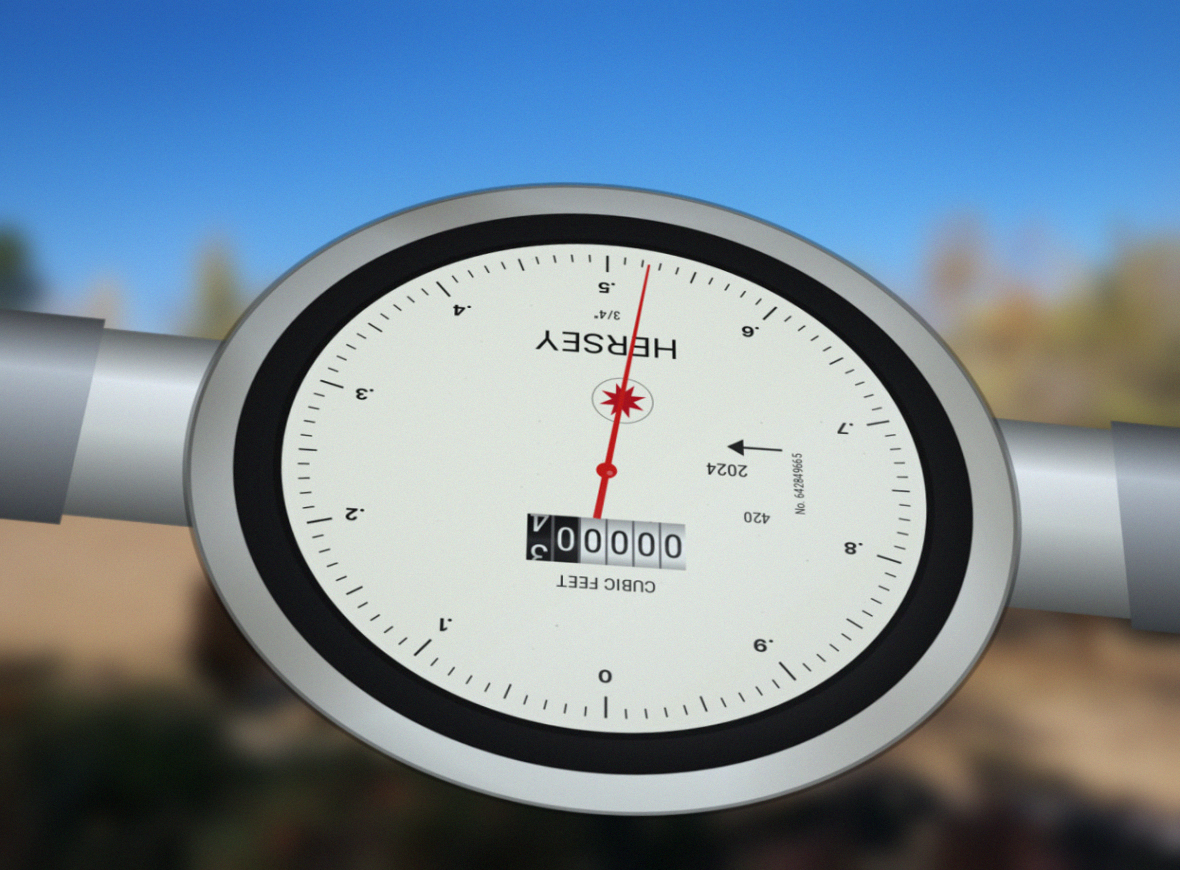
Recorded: 3.52; ft³
